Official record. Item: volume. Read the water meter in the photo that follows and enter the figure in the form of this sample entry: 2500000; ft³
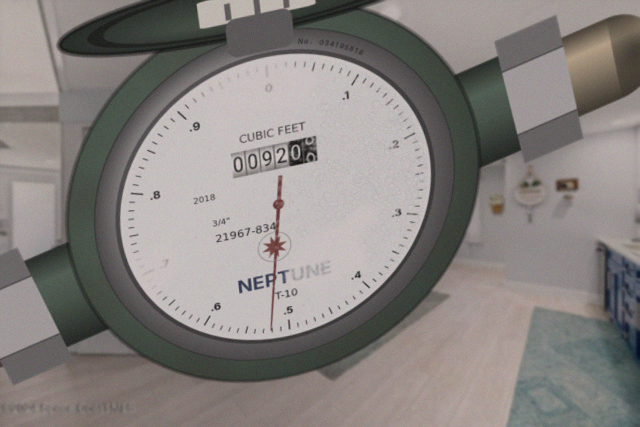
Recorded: 9208.52; ft³
